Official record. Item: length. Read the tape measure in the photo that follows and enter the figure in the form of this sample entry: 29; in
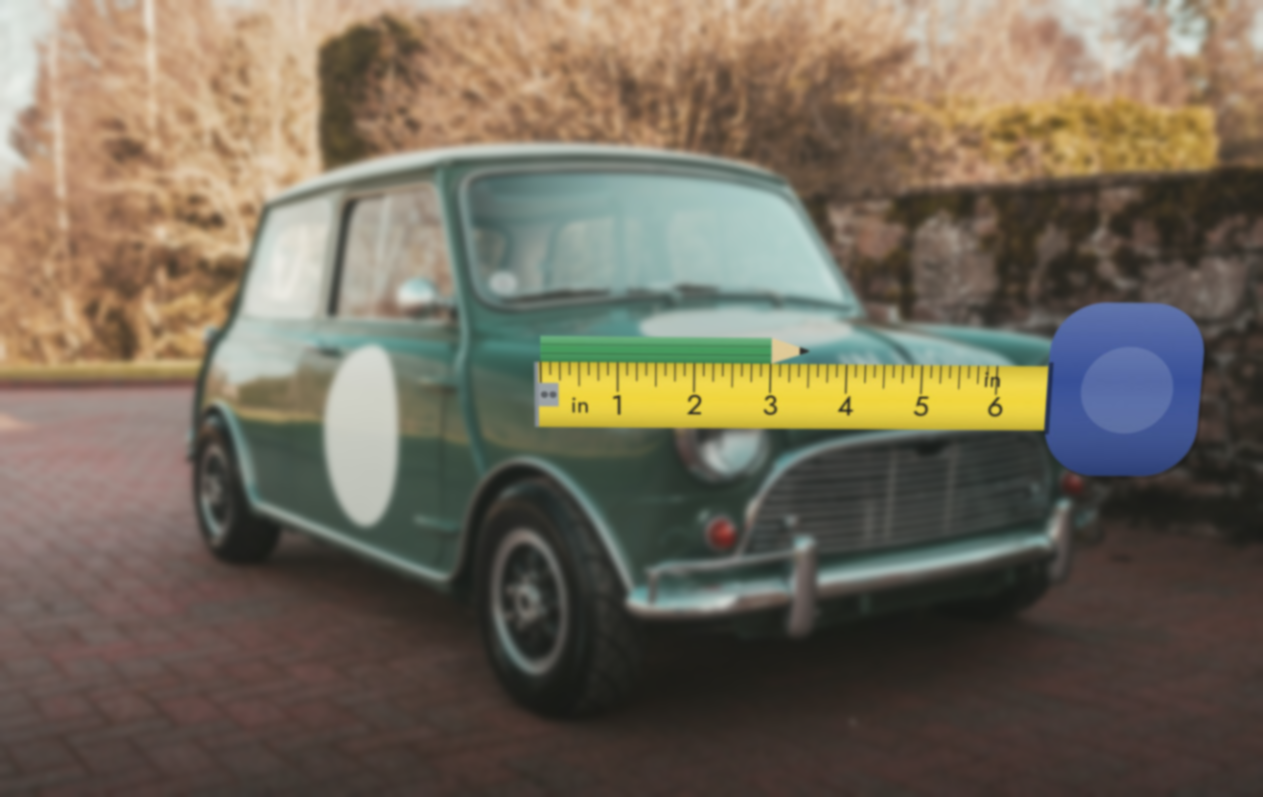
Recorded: 3.5; in
